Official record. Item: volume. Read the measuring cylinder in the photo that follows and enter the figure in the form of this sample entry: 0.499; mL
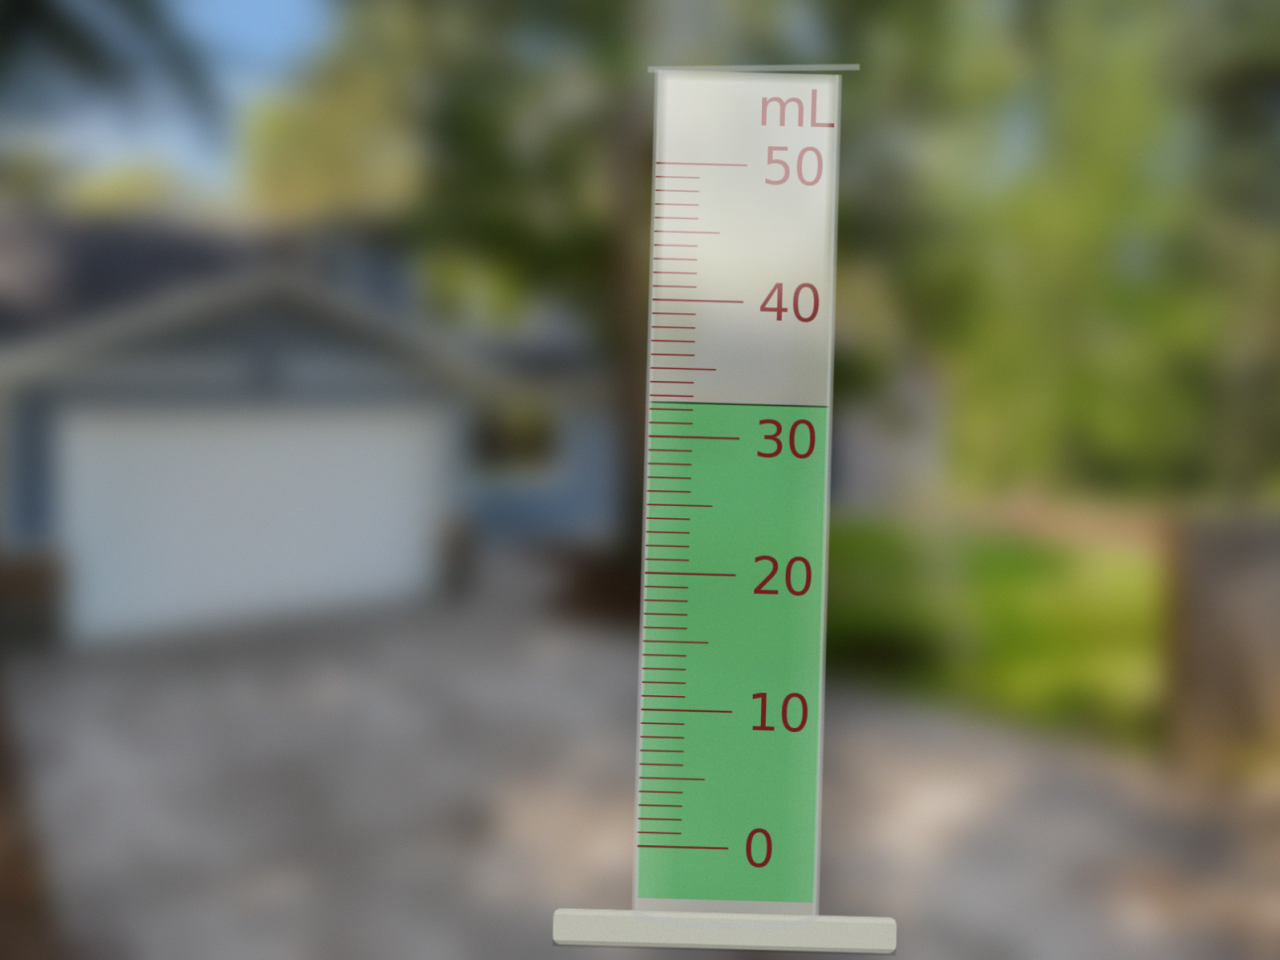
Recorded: 32.5; mL
